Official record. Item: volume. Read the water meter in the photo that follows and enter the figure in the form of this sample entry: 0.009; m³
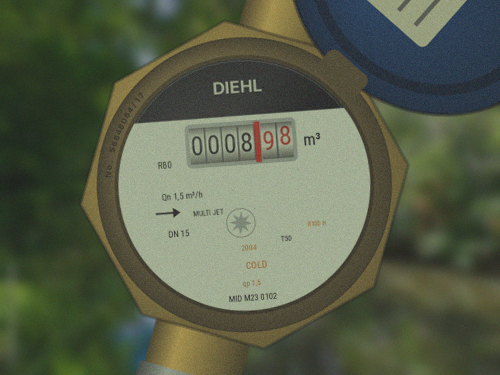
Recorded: 8.98; m³
